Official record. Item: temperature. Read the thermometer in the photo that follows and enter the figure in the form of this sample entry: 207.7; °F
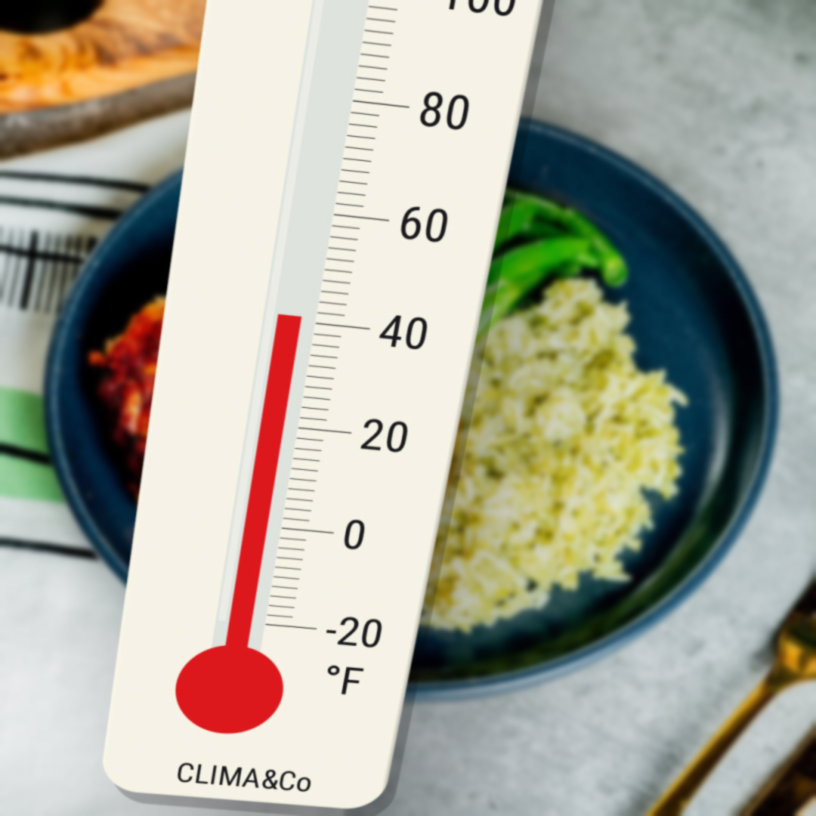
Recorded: 41; °F
